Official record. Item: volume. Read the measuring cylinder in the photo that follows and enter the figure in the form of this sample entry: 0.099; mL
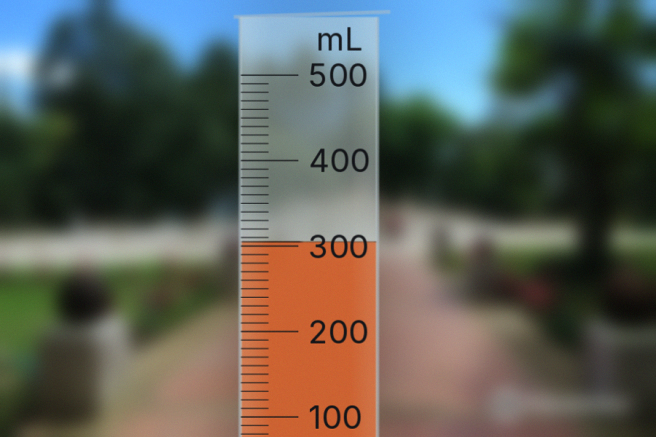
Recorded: 305; mL
